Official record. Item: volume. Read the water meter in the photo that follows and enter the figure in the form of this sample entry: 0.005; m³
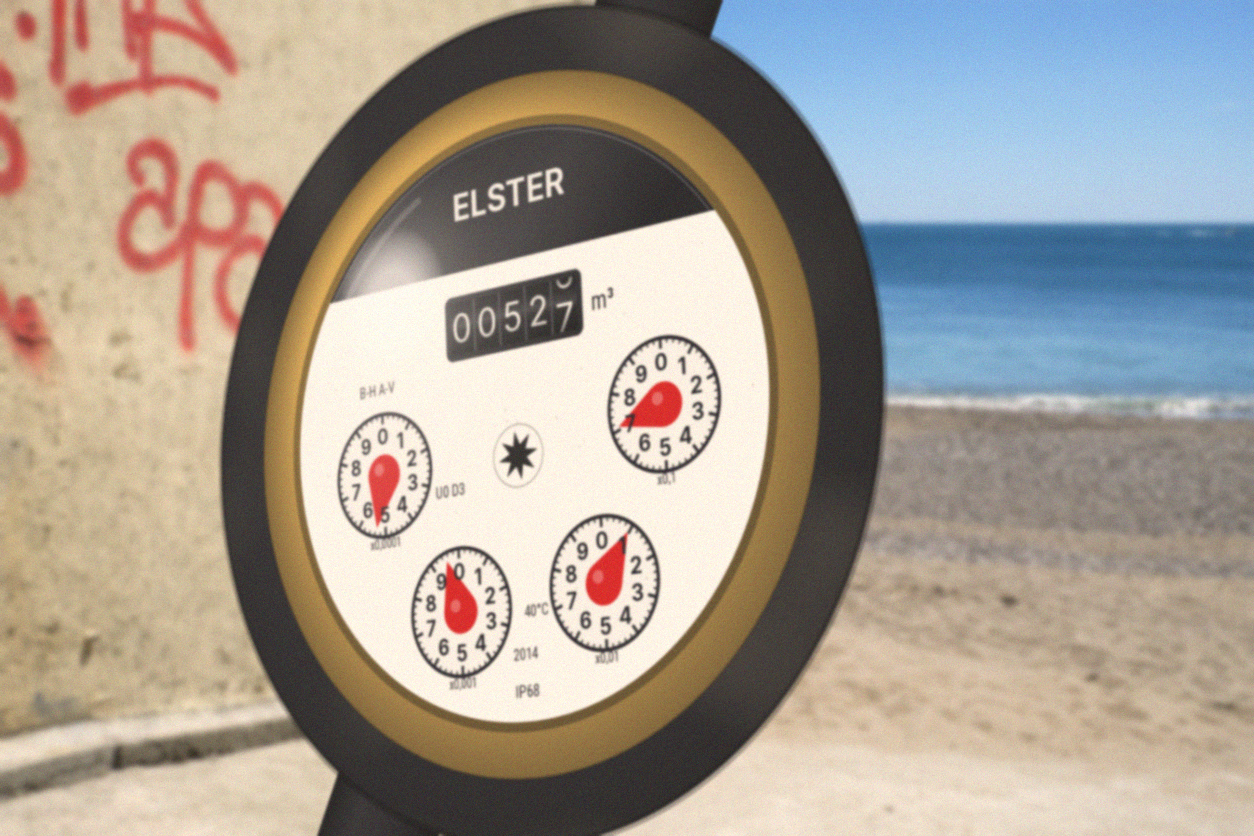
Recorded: 526.7095; m³
